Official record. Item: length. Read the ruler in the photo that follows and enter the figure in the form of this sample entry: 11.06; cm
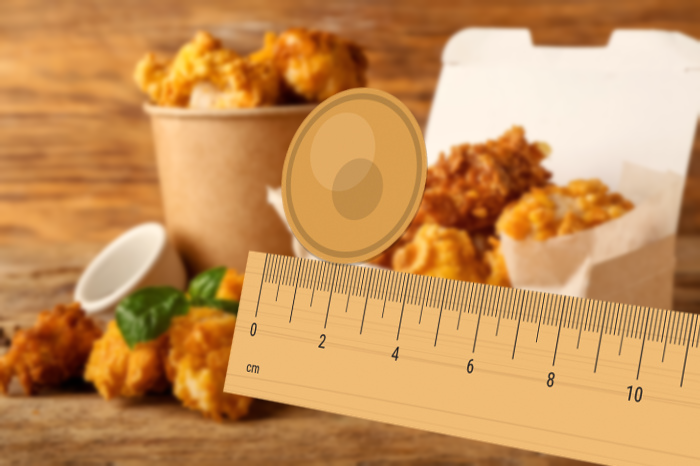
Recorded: 4; cm
